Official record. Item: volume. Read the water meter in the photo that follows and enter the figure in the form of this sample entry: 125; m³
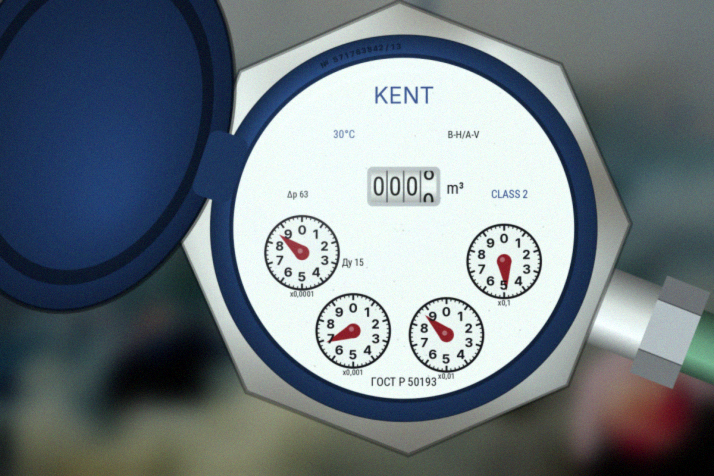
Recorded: 8.4868; m³
